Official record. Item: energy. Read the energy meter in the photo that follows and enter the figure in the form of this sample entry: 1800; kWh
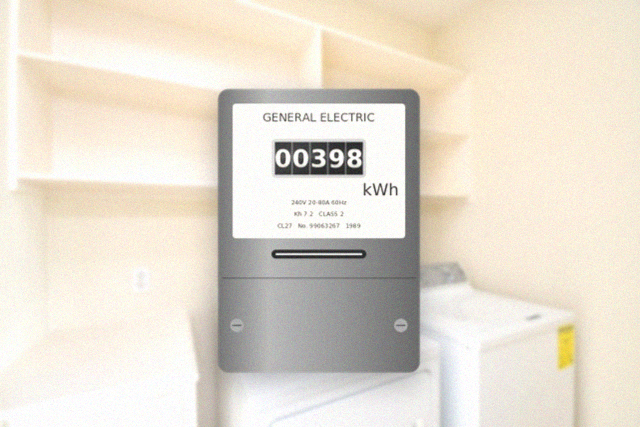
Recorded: 398; kWh
